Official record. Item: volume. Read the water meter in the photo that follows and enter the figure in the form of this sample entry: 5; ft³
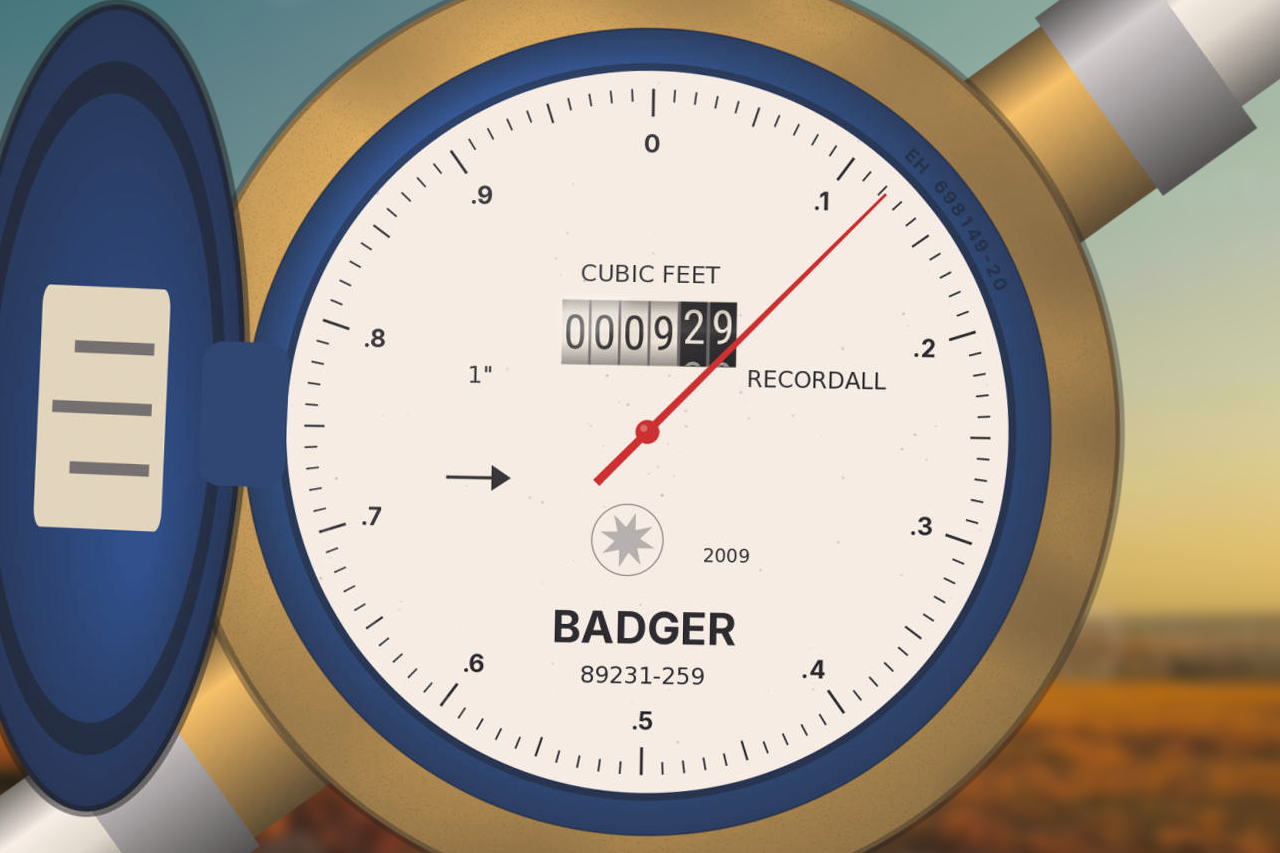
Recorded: 929.12; ft³
